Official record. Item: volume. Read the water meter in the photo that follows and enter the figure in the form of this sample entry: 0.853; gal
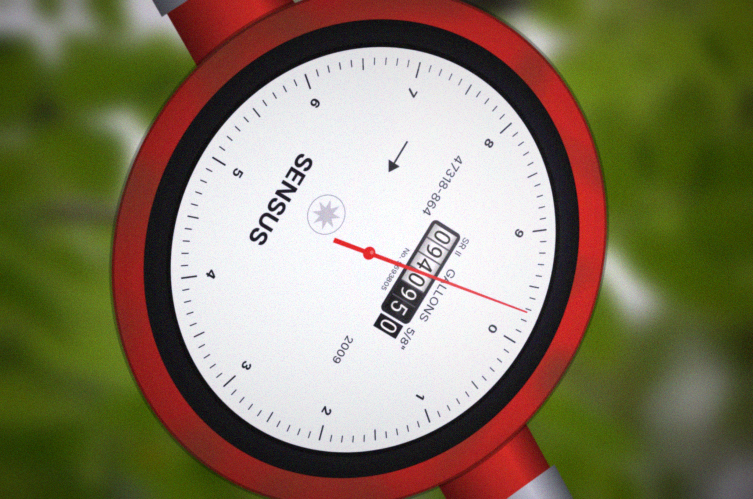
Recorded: 940949.7; gal
